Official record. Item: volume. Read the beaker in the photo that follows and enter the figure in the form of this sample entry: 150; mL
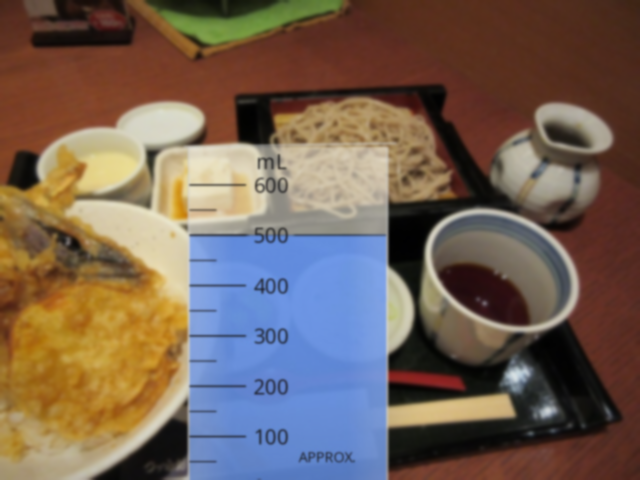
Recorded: 500; mL
